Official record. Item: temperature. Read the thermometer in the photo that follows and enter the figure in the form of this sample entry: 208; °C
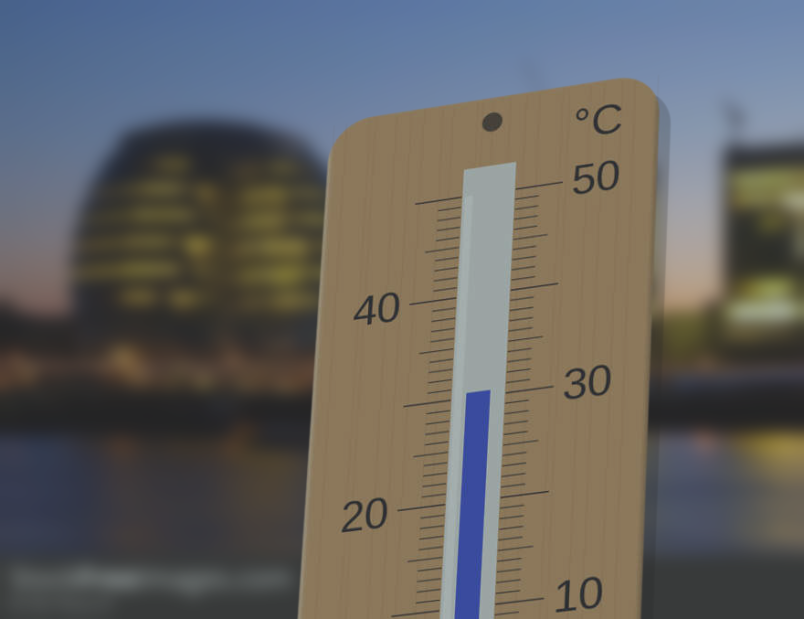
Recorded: 30.5; °C
